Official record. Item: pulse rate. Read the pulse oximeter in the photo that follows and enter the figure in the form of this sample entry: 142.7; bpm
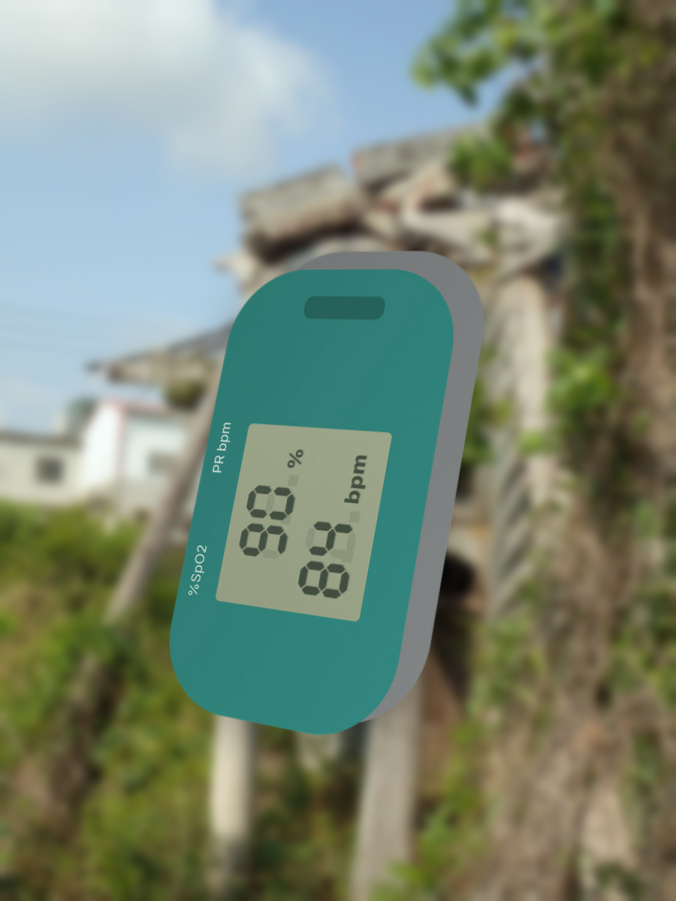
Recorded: 84; bpm
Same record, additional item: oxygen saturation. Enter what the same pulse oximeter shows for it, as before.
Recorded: 90; %
